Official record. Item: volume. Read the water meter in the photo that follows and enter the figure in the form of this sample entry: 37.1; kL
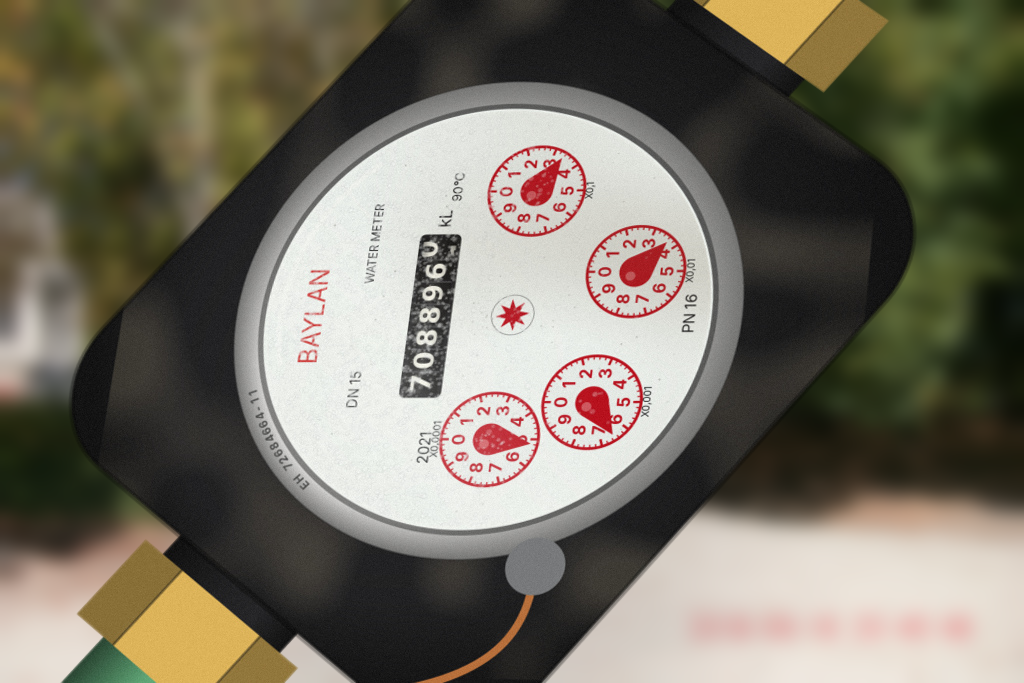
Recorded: 7088960.3365; kL
